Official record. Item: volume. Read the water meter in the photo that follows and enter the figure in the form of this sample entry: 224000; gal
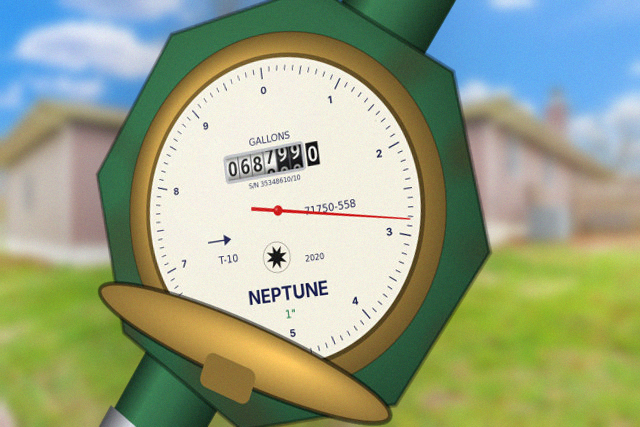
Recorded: 687992.8; gal
